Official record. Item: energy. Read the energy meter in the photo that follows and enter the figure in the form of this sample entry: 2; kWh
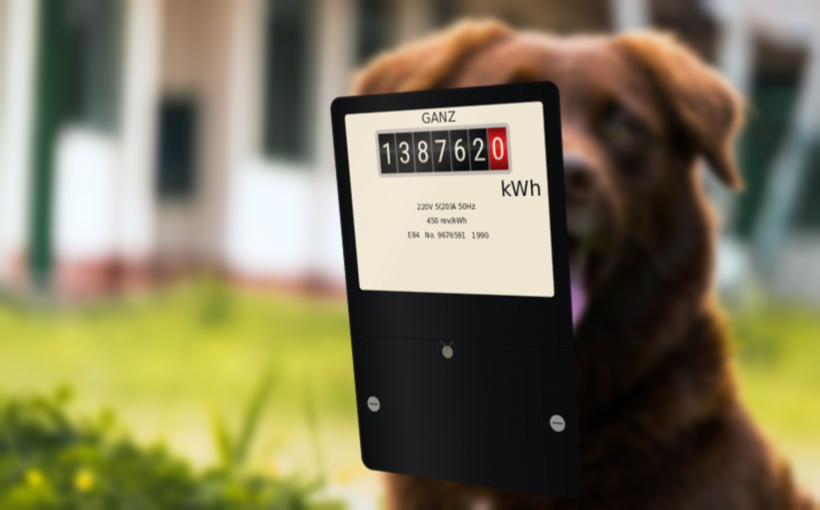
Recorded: 138762.0; kWh
